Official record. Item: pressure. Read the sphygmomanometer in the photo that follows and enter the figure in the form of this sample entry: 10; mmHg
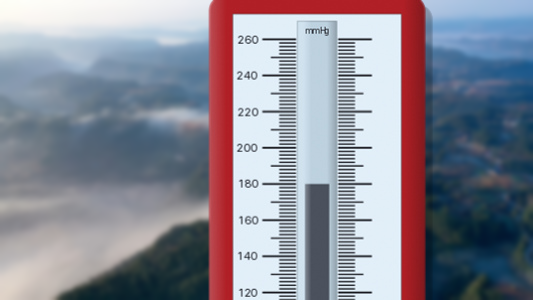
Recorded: 180; mmHg
